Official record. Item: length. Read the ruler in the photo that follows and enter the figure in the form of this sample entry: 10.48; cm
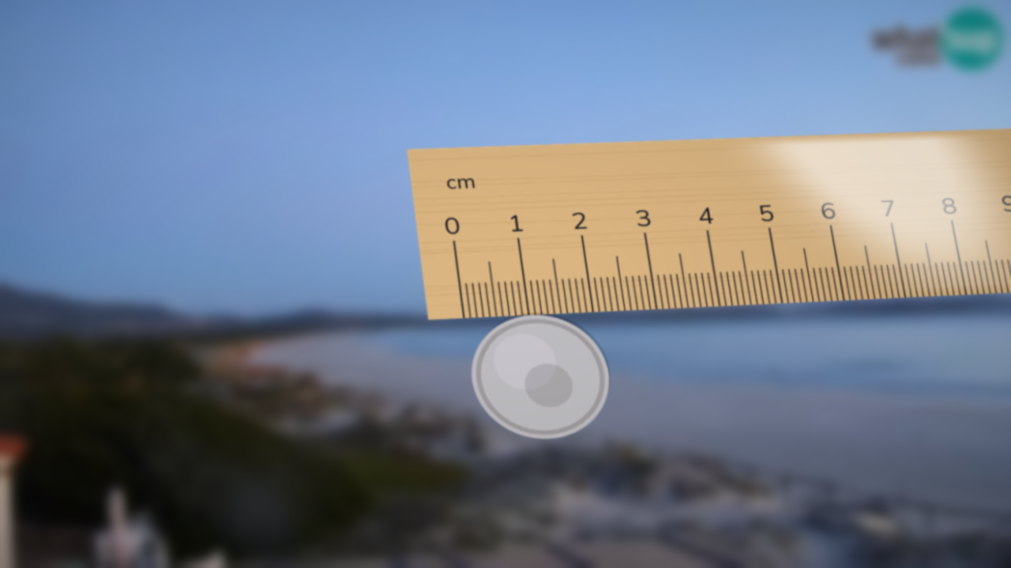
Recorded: 2.1; cm
